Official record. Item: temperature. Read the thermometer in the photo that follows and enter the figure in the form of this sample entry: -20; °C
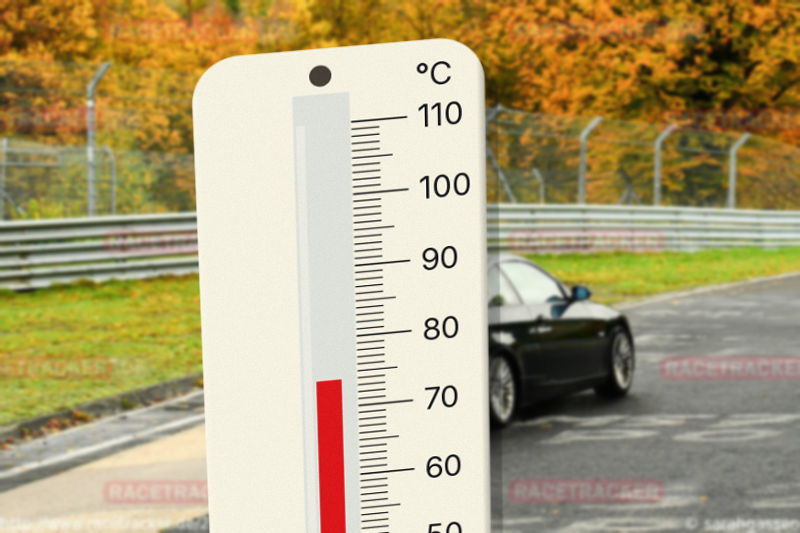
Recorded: 74; °C
